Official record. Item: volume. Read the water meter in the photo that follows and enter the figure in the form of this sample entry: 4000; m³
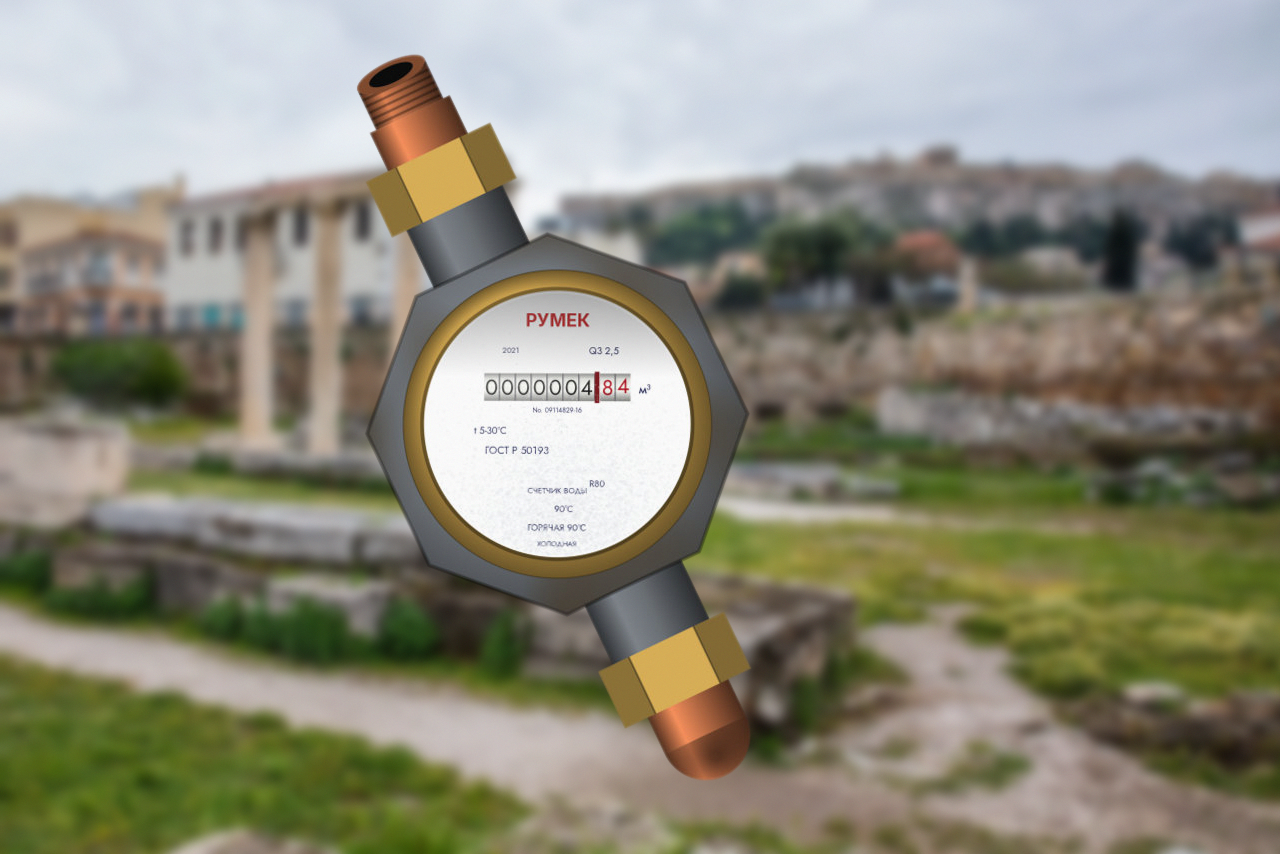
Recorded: 4.84; m³
